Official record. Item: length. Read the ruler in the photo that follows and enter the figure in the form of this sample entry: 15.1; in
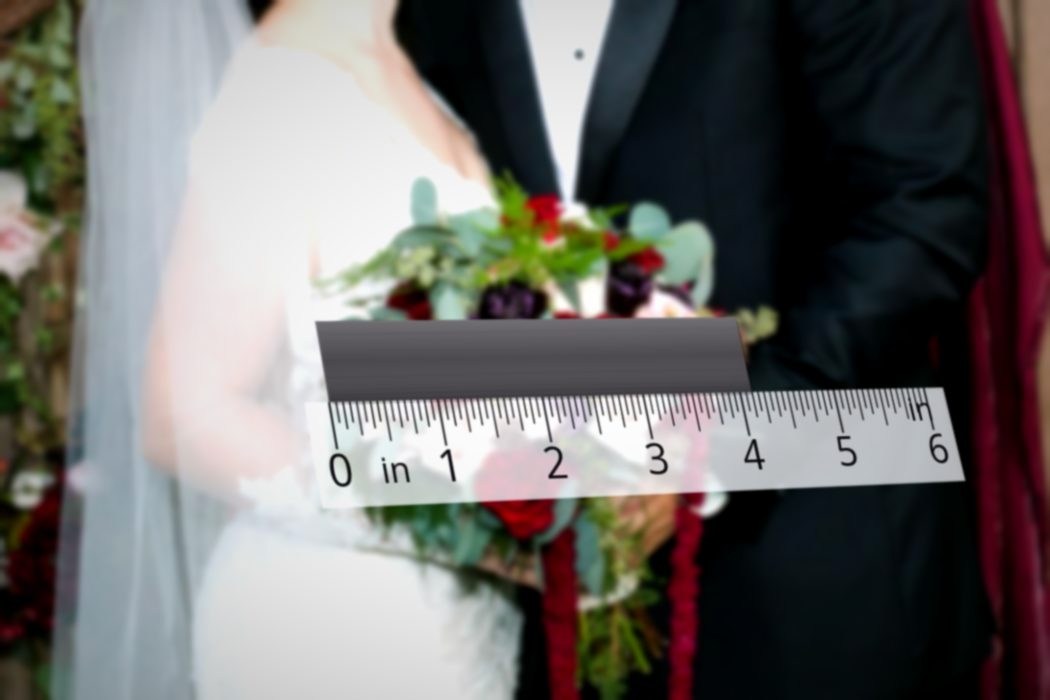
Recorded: 4.125; in
